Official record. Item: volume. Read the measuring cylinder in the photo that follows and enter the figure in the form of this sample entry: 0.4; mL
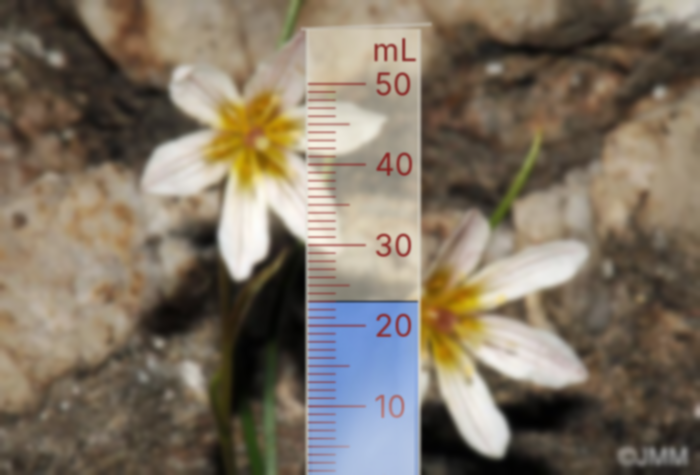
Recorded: 23; mL
